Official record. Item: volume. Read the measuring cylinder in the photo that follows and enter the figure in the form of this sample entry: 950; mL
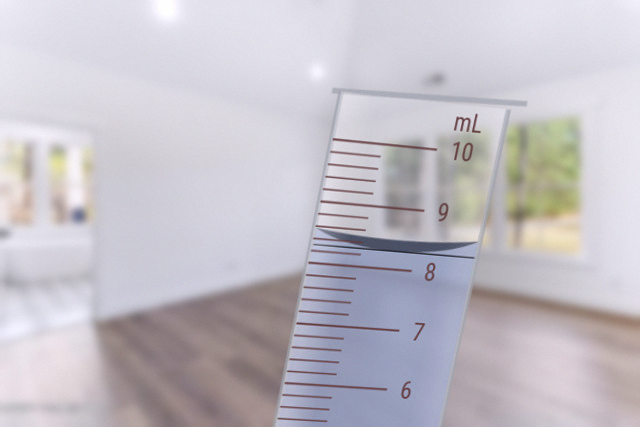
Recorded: 8.3; mL
